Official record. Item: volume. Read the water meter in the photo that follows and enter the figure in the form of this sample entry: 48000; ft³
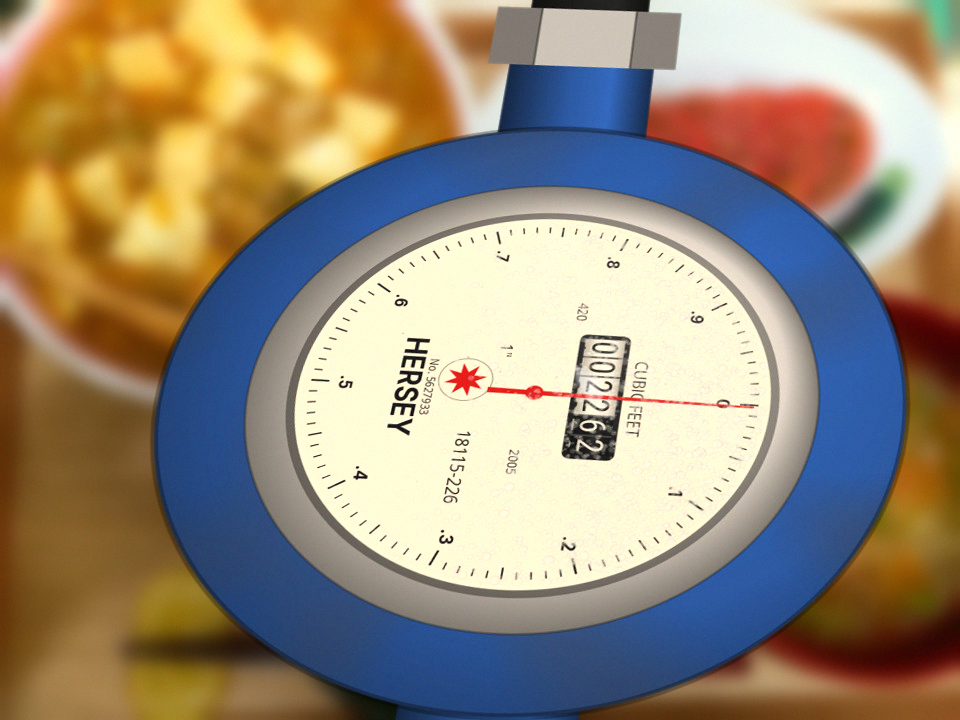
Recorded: 2262.00; ft³
